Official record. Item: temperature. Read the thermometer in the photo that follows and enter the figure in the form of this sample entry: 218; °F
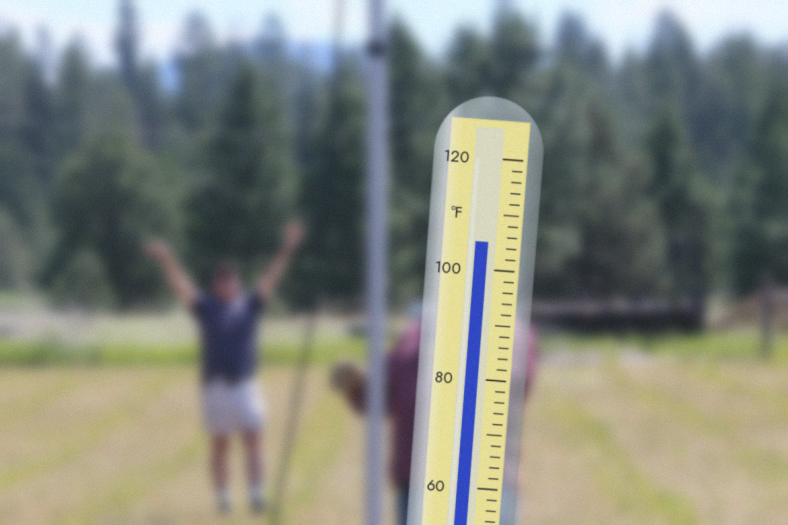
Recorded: 105; °F
